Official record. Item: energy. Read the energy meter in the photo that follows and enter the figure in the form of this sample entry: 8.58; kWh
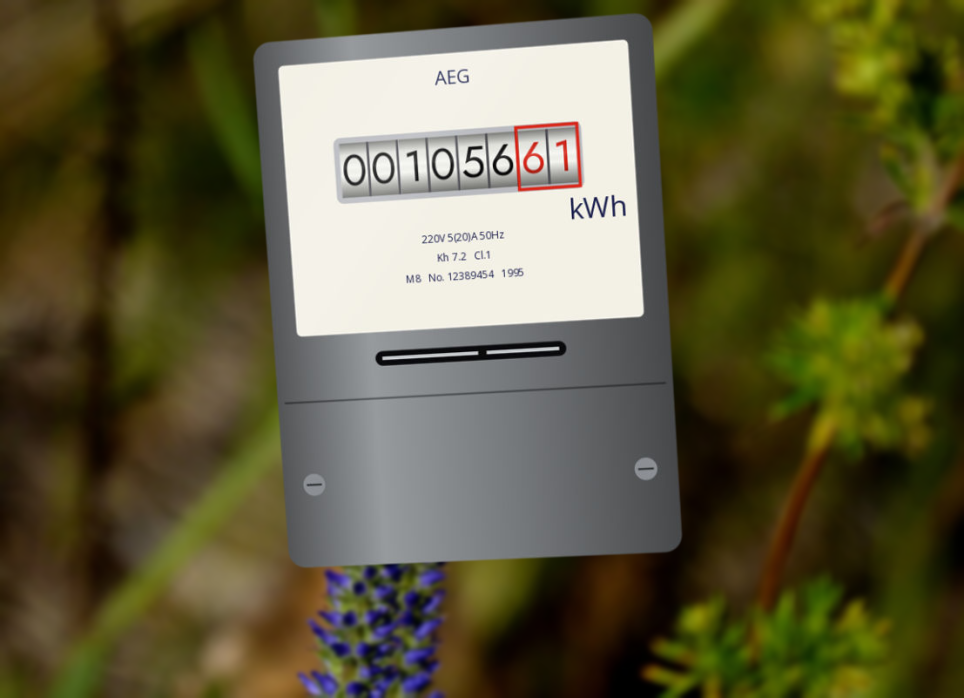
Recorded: 1056.61; kWh
